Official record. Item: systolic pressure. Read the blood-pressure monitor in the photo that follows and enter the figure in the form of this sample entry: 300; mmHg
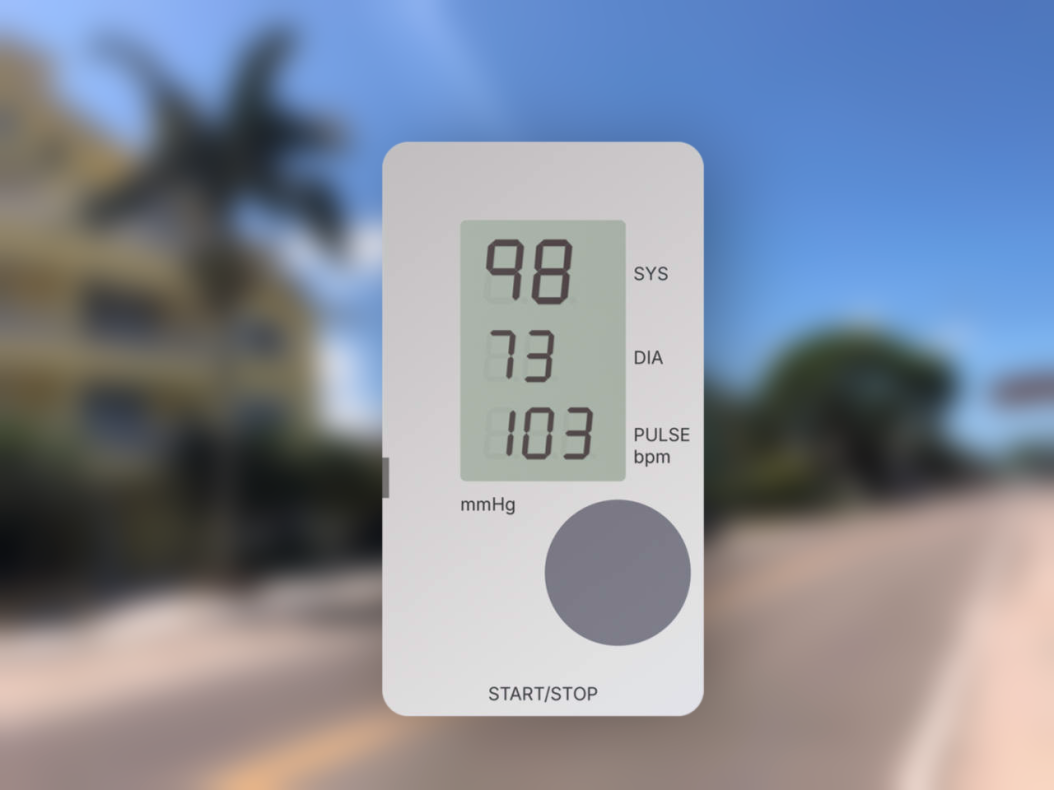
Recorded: 98; mmHg
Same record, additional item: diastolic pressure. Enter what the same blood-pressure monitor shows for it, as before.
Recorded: 73; mmHg
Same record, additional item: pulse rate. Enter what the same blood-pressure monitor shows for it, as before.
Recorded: 103; bpm
